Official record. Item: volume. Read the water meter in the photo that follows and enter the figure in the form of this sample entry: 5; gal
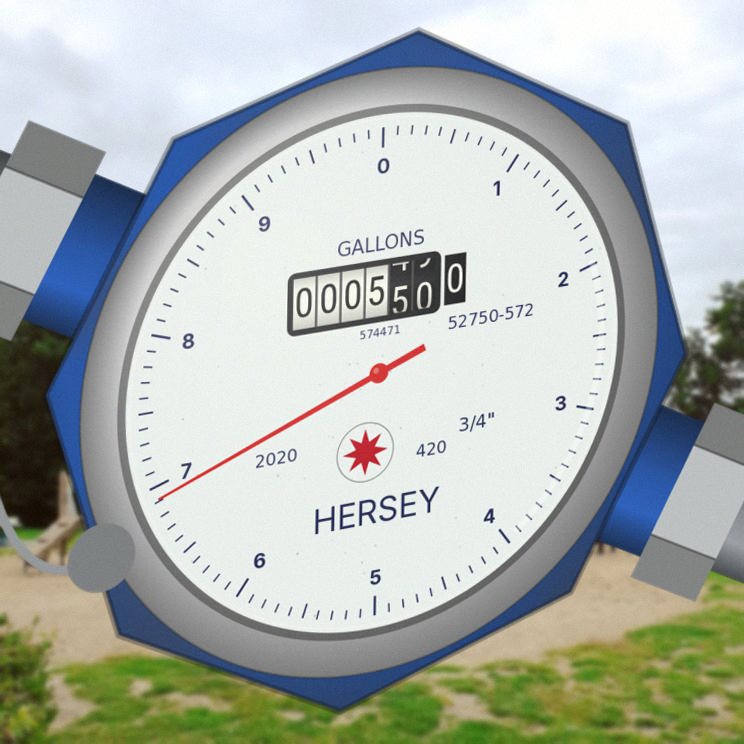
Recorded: 5496.9; gal
